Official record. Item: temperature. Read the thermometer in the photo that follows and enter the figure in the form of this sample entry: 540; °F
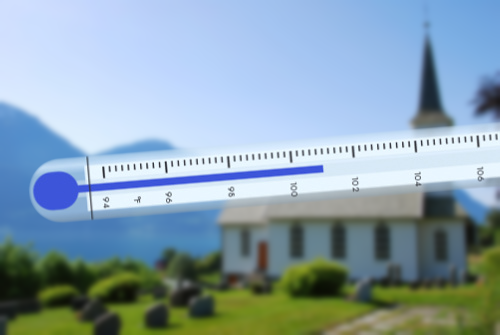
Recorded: 101; °F
